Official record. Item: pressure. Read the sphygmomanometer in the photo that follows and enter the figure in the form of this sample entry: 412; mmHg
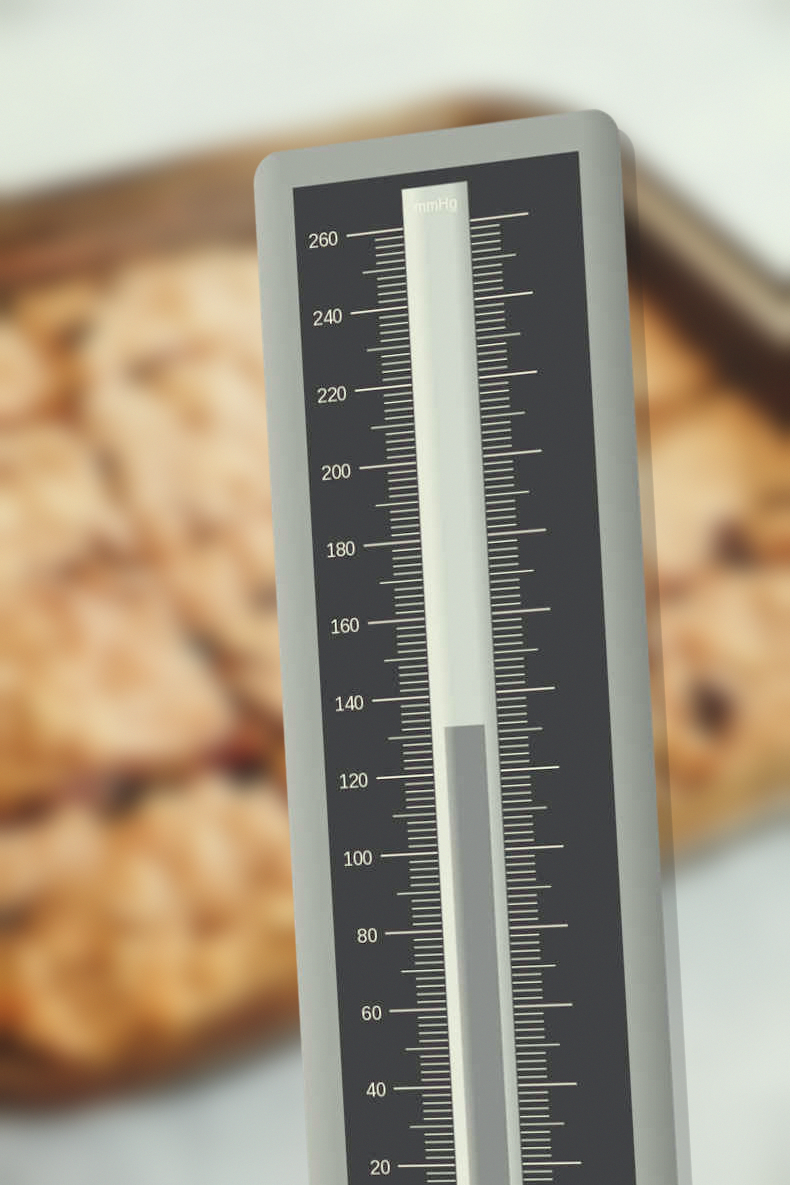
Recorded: 132; mmHg
